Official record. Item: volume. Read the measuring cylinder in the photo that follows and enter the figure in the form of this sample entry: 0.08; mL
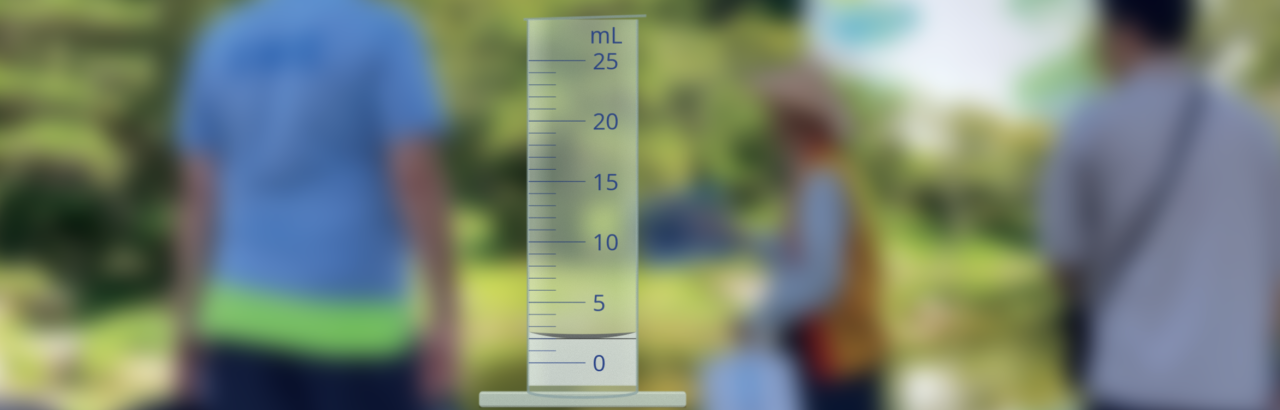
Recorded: 2; mL
